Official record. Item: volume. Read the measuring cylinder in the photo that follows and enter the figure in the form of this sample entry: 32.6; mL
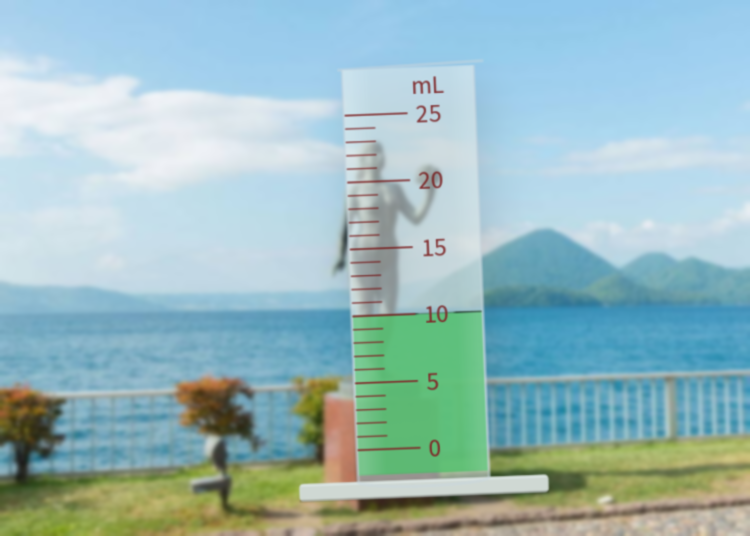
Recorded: 10; mL
